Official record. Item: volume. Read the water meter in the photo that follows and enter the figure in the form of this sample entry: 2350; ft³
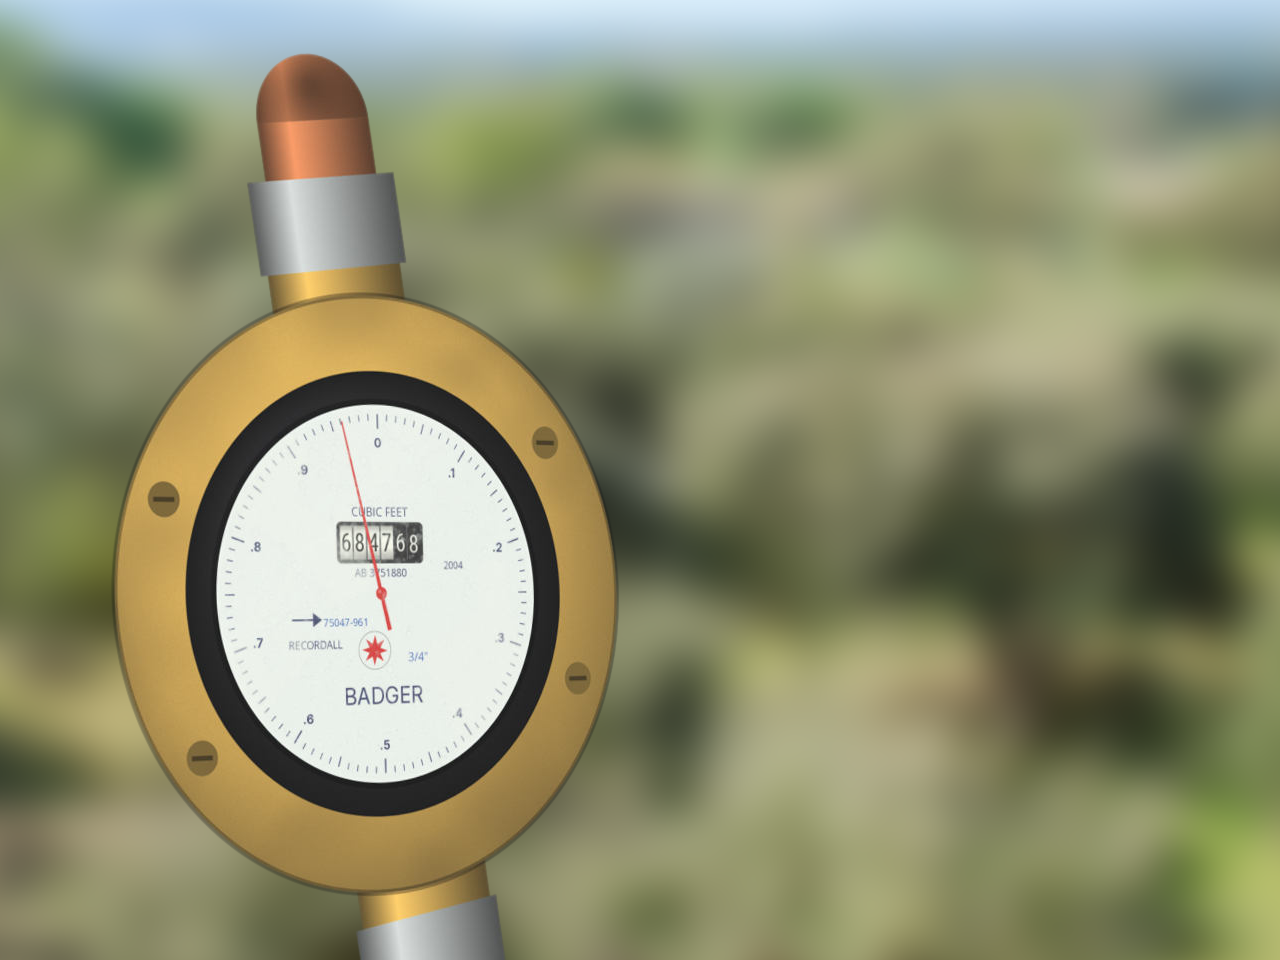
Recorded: 684767.96; ft³
